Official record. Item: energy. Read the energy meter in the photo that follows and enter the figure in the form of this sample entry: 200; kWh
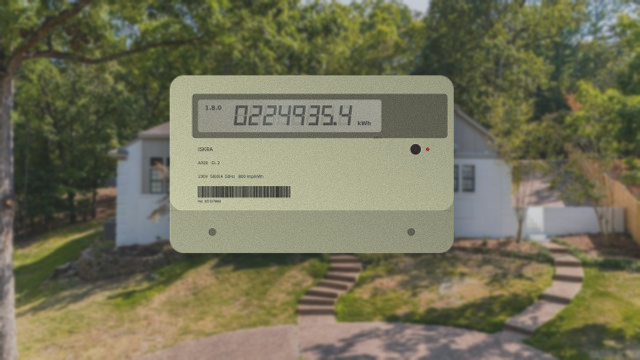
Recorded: 224935.4; kWh
